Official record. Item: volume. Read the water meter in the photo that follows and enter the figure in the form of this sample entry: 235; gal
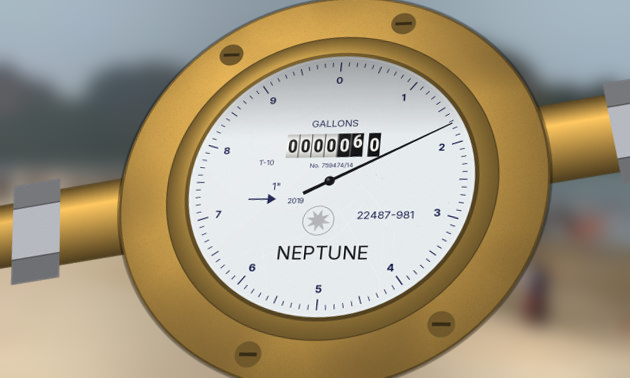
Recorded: 61.7; gal
